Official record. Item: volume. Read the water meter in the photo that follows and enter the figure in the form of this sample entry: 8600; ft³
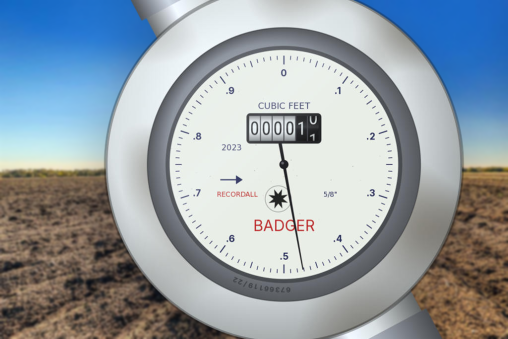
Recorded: 10.47; ft³
